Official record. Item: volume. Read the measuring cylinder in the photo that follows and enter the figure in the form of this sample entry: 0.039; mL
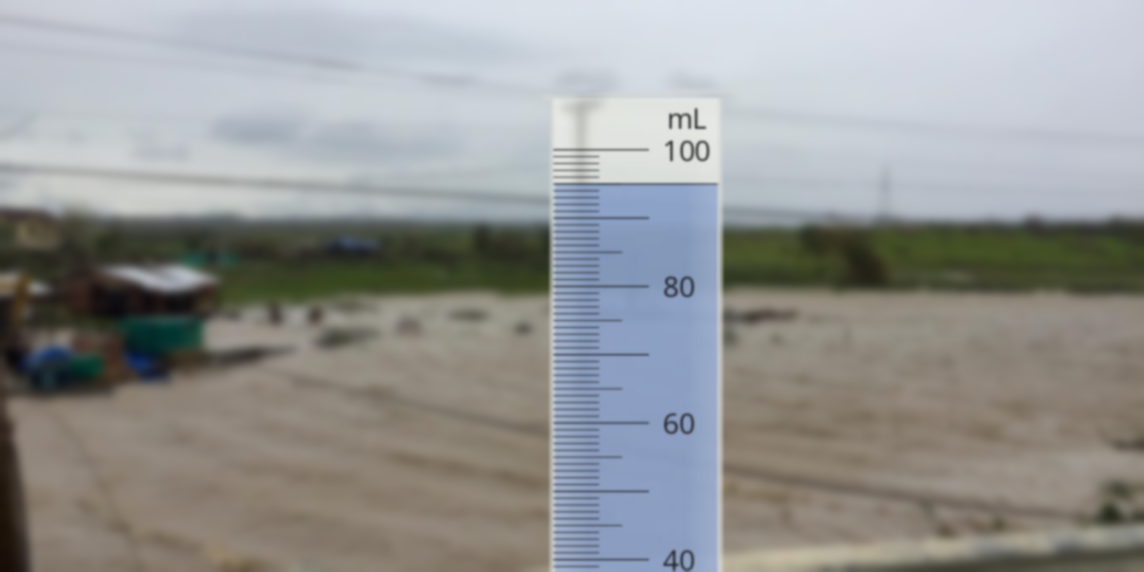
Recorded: 95; mL
